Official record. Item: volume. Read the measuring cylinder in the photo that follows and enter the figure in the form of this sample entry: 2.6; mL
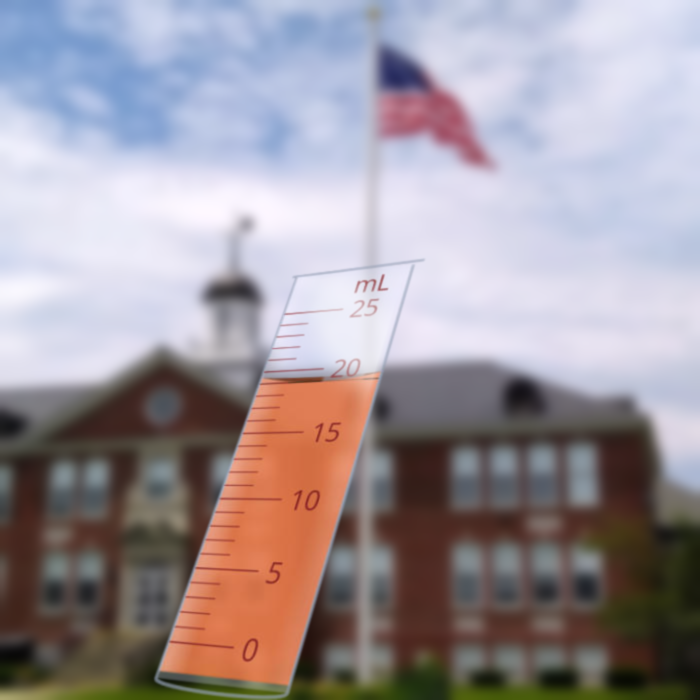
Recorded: 19; mL
